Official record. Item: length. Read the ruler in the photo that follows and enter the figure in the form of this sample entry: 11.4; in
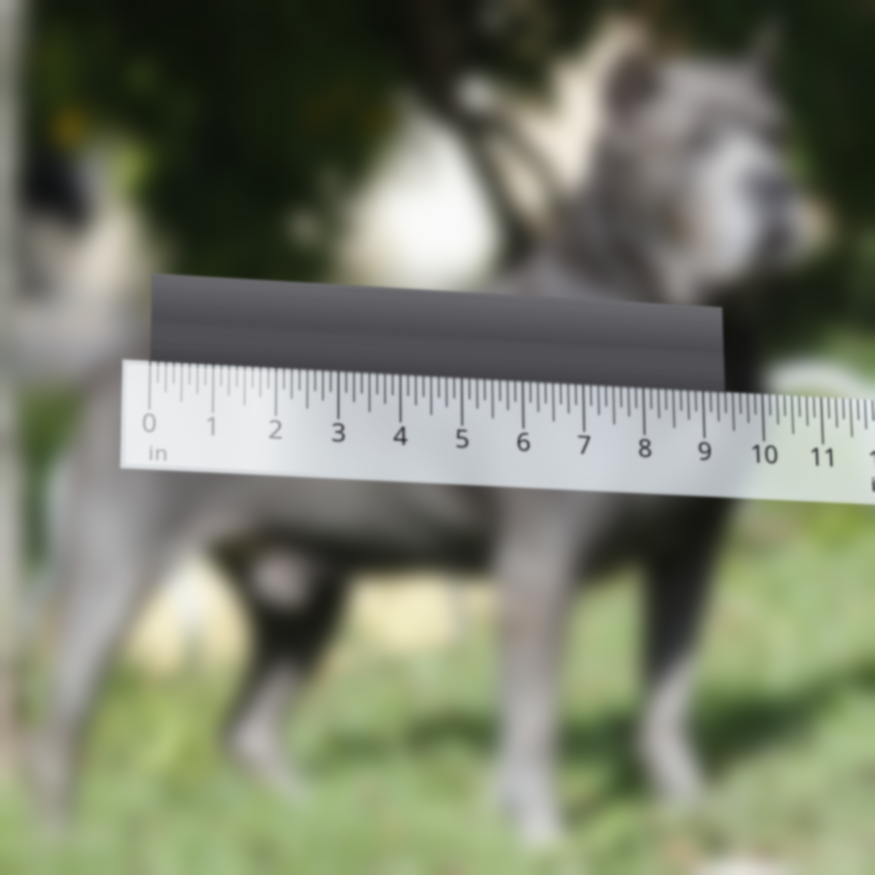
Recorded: 9.375; in
